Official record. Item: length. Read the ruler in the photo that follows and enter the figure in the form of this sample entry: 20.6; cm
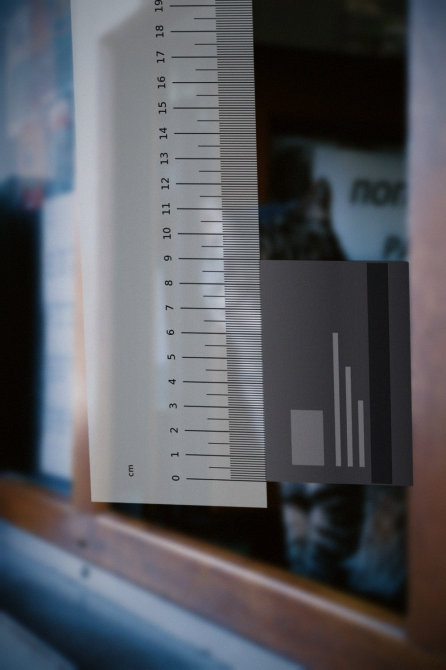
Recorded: 9; cm
